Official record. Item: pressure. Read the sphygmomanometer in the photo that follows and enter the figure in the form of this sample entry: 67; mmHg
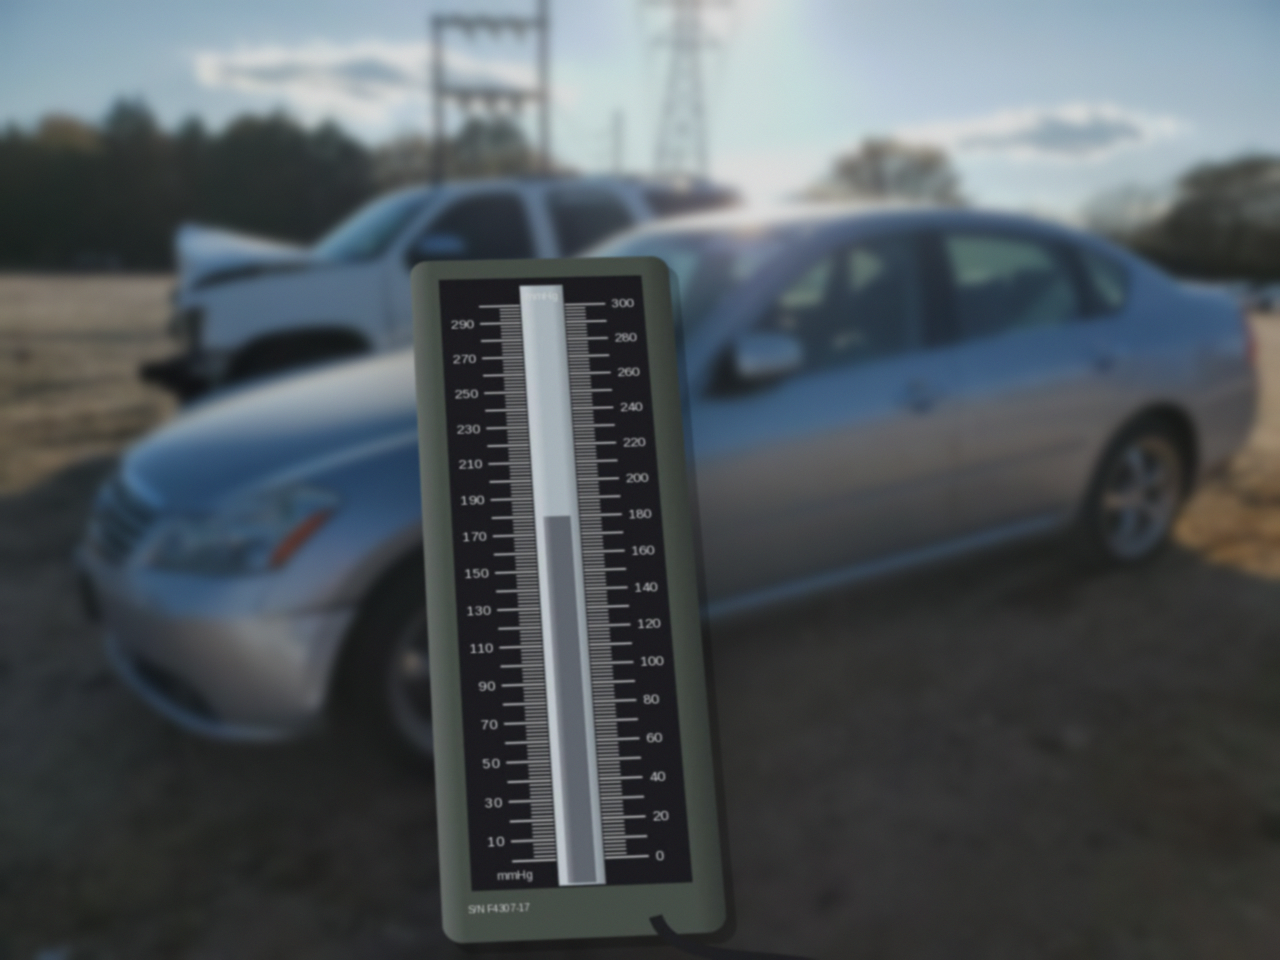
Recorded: 180; mmHg
